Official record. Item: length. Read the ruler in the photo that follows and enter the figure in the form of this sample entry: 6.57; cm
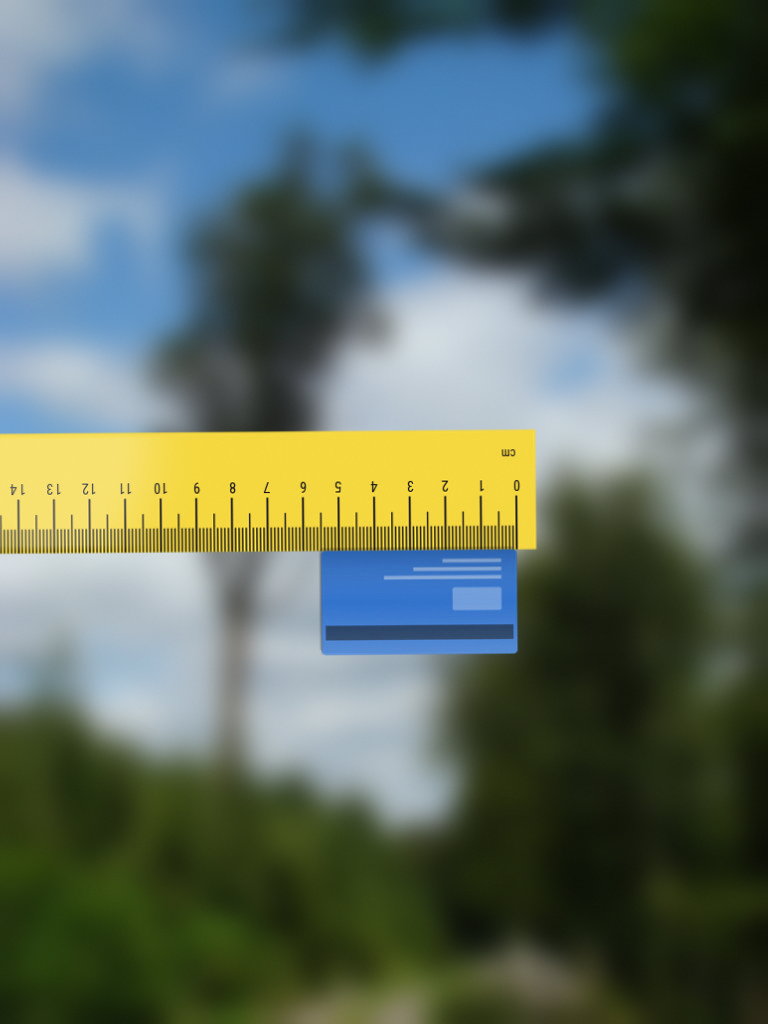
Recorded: 5.5; cm
